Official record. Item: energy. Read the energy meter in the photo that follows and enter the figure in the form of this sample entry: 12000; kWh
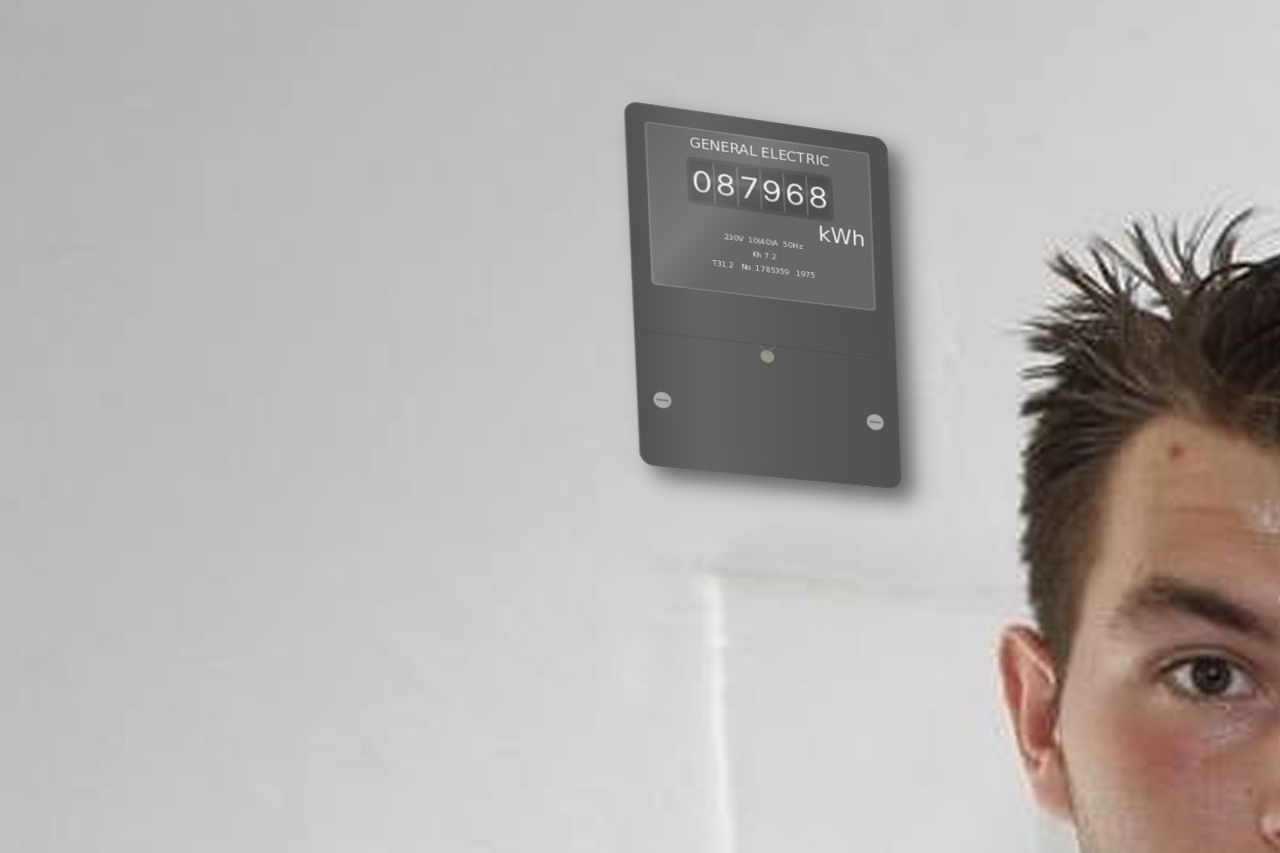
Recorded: 87968; kWh
